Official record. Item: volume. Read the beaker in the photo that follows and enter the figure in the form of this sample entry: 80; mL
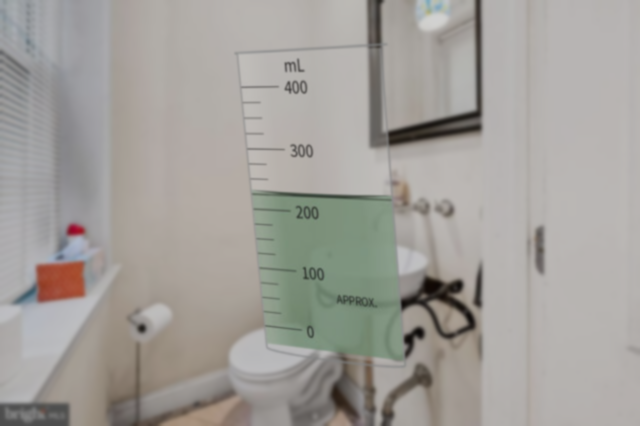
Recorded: 225; mL
